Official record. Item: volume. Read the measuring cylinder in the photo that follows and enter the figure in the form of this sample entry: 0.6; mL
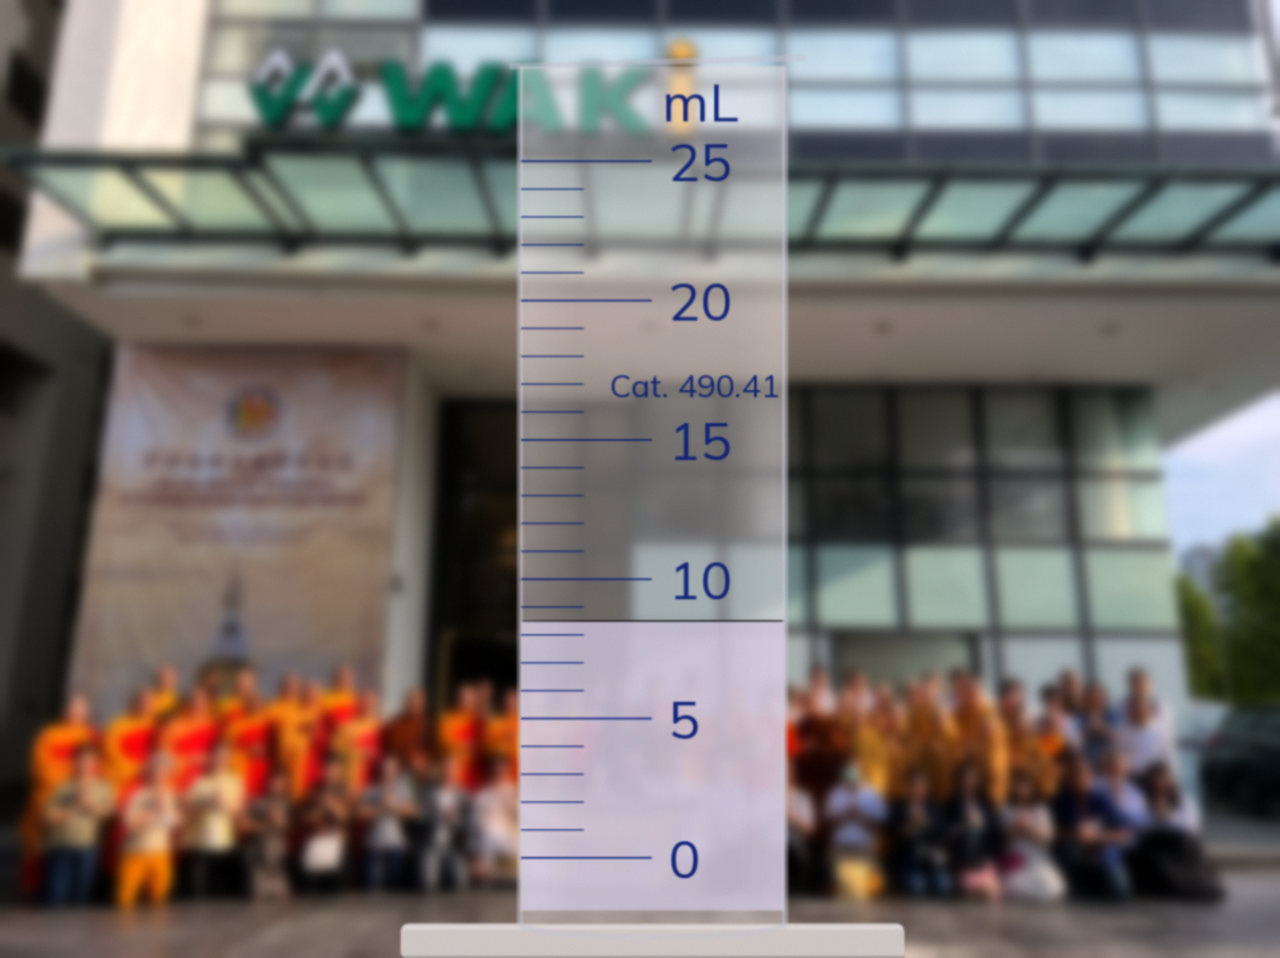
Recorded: 8.5; mL
